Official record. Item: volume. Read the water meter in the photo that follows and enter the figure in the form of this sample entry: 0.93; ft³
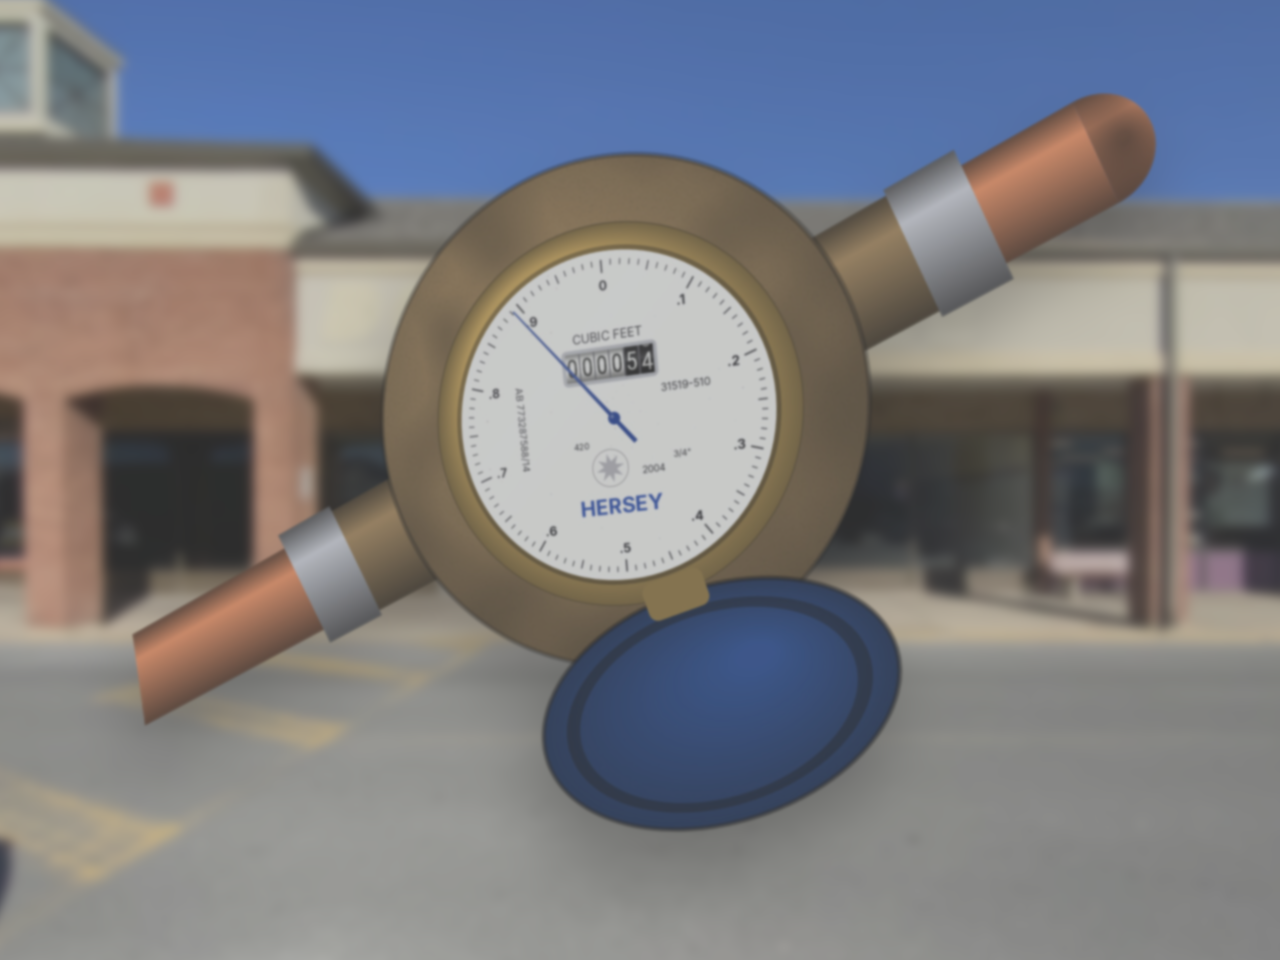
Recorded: 53.89; ft³
